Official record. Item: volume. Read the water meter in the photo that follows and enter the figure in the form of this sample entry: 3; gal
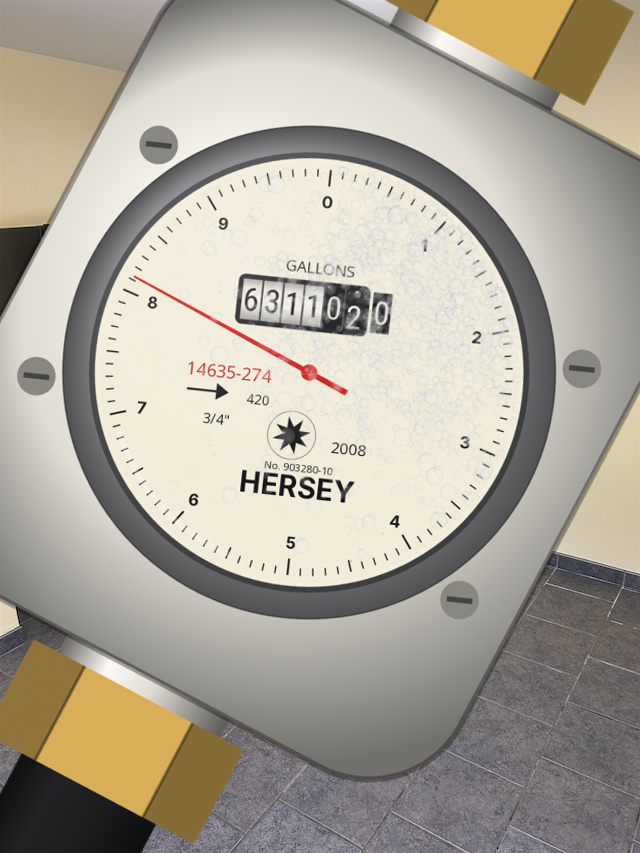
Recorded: 6311018.1; gal
